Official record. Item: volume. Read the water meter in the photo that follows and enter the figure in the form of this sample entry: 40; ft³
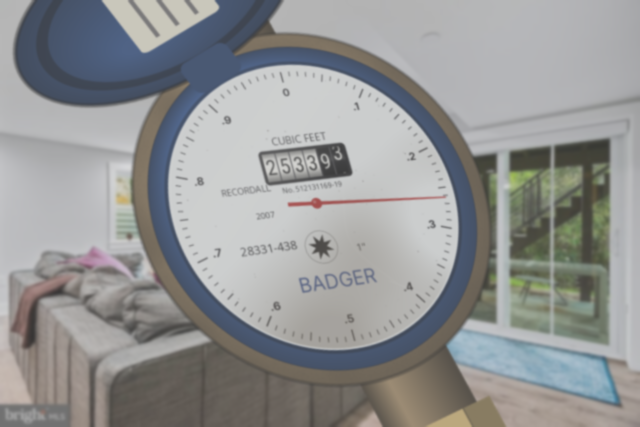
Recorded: 253393.26; ft³
